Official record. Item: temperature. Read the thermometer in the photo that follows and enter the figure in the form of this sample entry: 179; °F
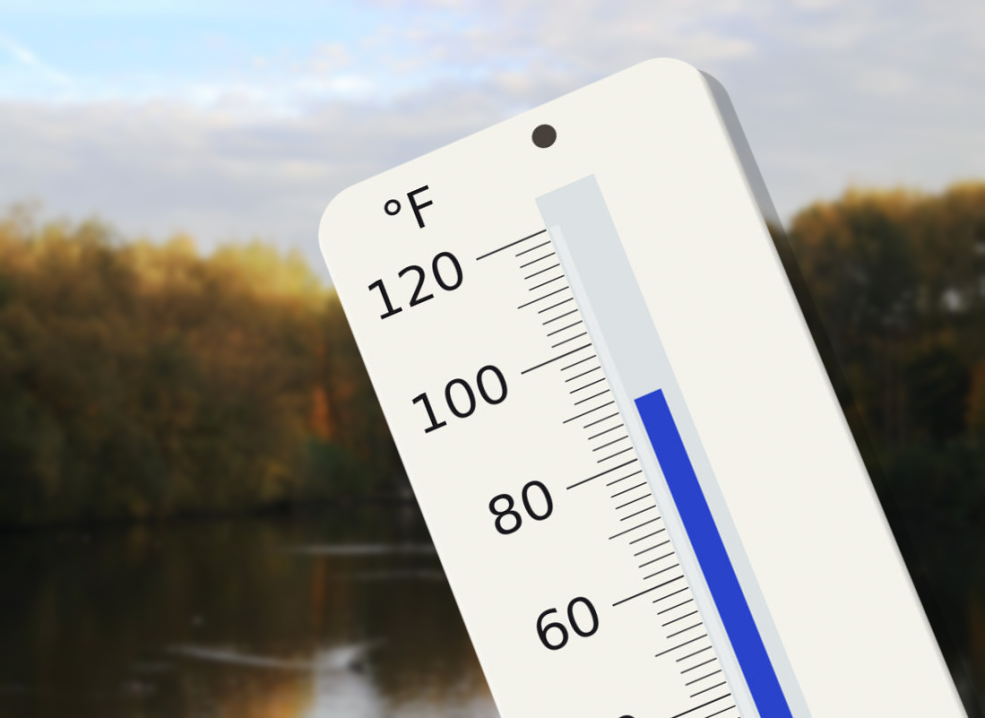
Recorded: 89; °F
